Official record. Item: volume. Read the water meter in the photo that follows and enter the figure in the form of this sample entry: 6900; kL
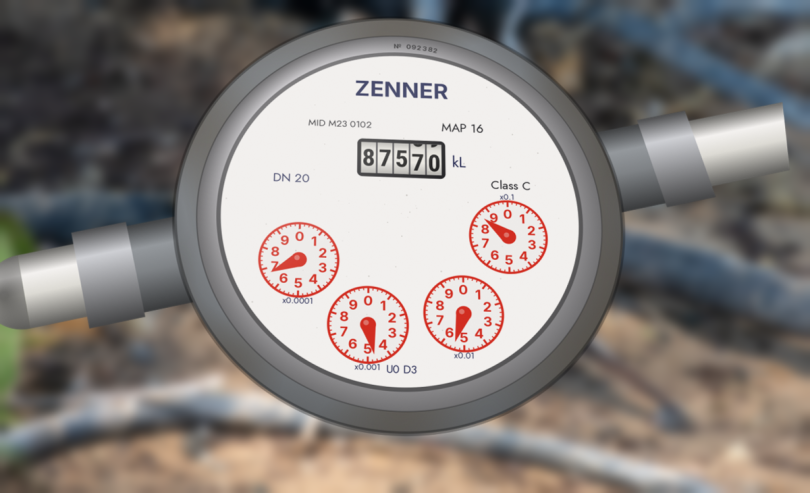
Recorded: 87569.8546; kL
